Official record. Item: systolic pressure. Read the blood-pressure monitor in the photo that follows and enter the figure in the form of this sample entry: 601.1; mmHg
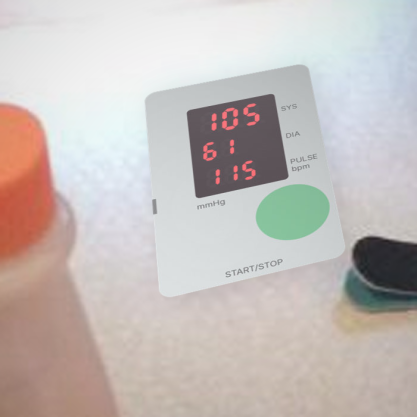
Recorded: 105; mmHg
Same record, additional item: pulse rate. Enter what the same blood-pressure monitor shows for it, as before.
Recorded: 115; bpm
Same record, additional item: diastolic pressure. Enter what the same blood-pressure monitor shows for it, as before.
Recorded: 61; mmHg
